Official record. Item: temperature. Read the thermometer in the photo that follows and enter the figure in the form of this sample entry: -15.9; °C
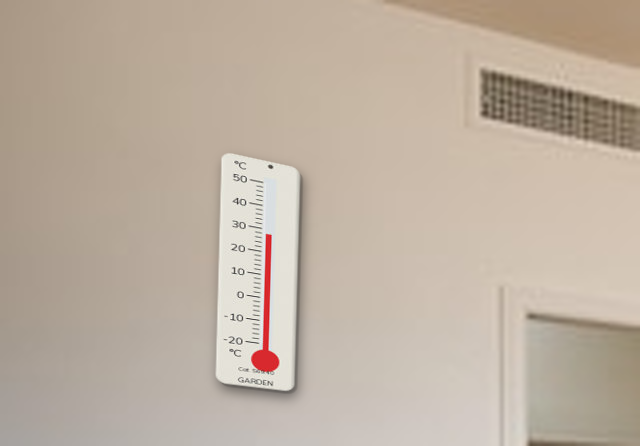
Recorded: 28; °C
